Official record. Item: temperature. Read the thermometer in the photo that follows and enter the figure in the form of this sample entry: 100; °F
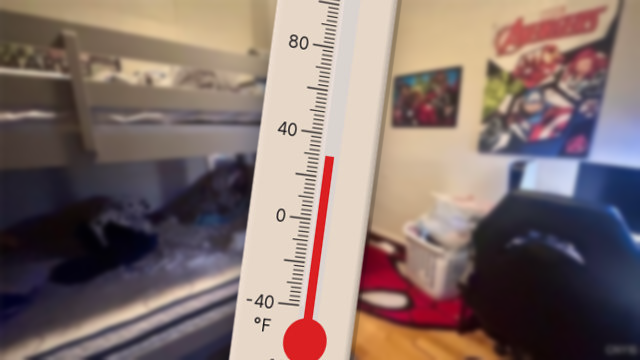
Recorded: 30; °F
